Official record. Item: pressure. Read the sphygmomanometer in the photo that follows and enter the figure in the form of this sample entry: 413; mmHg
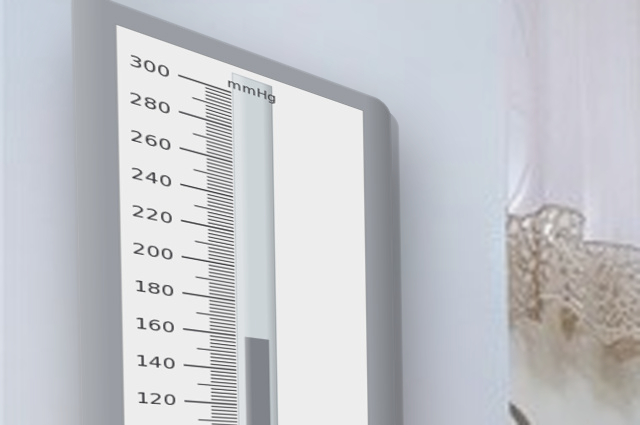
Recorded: 160; mmHg
